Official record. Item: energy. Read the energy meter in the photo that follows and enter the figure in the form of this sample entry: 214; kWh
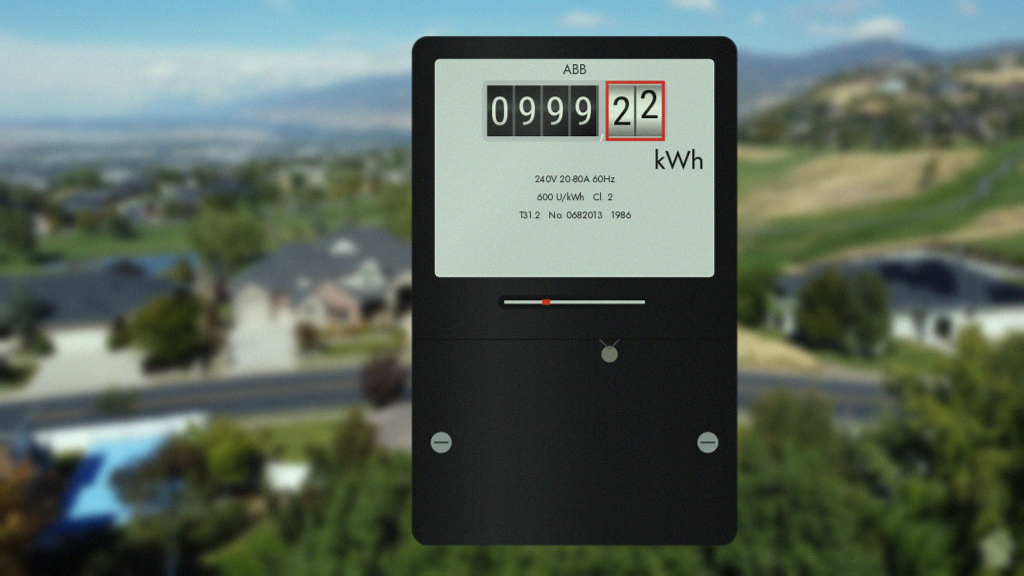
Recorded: 999.22; kWh
